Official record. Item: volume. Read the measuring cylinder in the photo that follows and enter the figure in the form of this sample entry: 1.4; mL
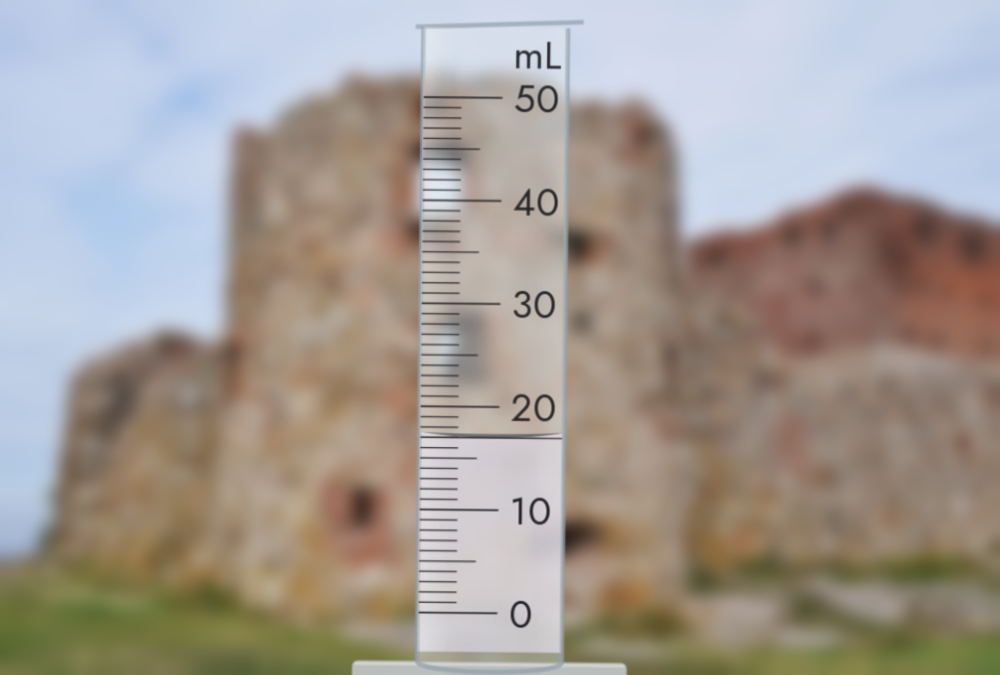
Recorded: 17; mL
